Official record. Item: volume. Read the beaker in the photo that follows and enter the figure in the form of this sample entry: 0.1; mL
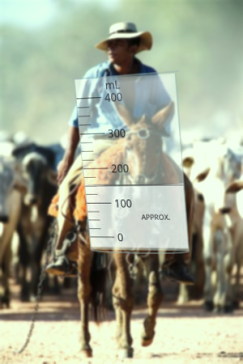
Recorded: 150; mL
